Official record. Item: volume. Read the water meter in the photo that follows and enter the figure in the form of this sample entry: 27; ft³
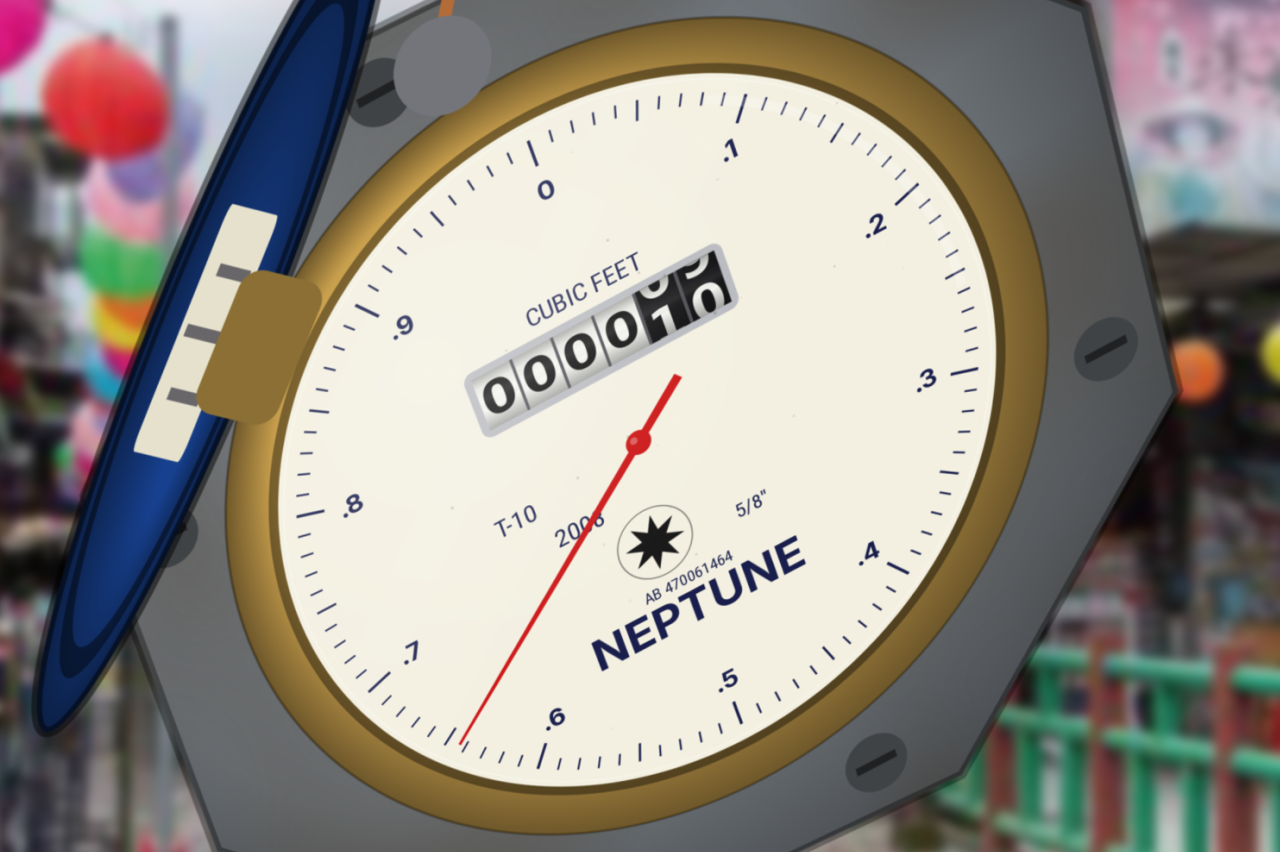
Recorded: 9.64; ft³
